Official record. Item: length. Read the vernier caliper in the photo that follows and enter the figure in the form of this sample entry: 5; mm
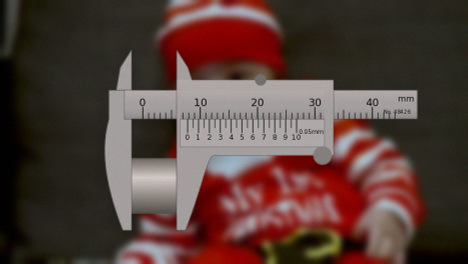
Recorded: 7.8; mm
